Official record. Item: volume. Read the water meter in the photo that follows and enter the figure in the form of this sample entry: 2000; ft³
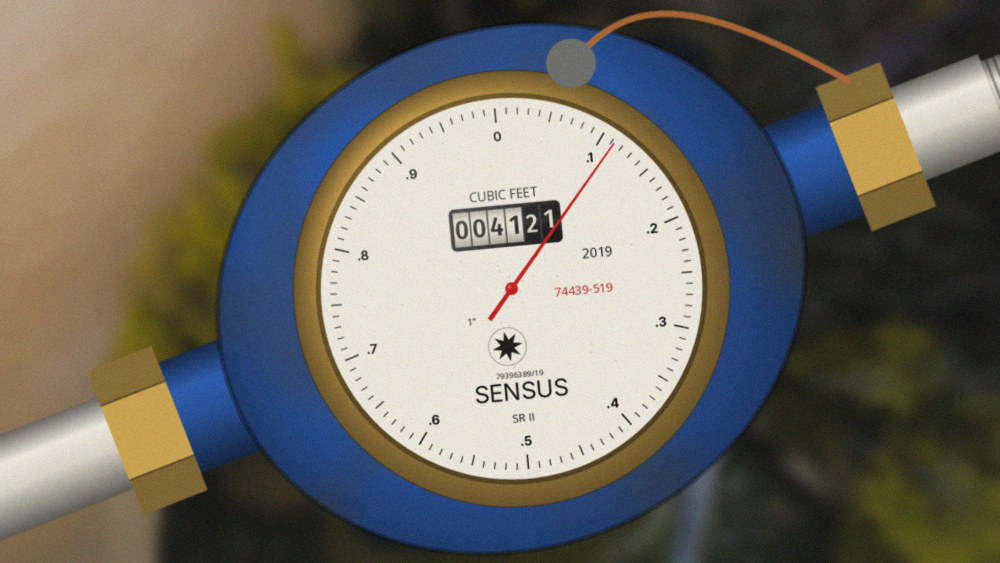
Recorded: 4121.11; ft³
